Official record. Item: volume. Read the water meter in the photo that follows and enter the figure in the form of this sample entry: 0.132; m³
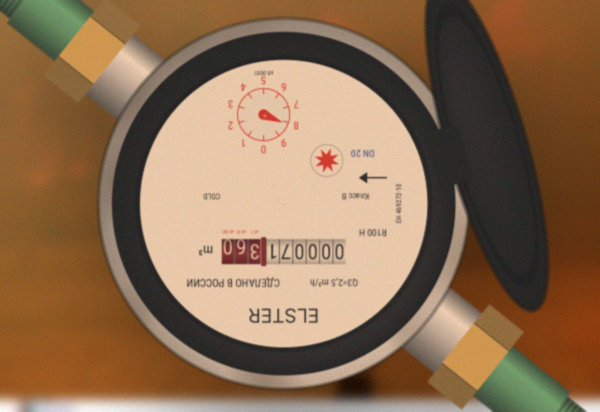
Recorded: 71.3598; m³
